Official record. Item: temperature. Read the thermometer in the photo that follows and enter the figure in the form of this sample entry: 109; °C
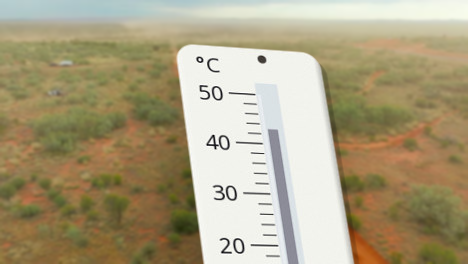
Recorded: 43; °C
